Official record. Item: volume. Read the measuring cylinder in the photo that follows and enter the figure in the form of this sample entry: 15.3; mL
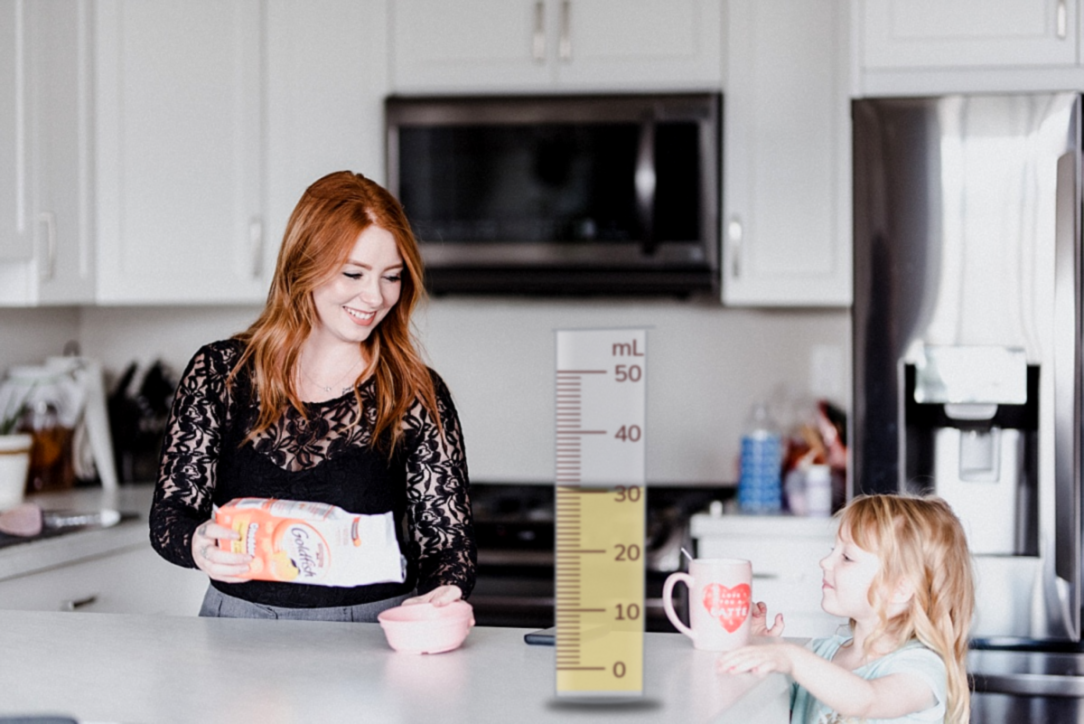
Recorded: 30; mL
